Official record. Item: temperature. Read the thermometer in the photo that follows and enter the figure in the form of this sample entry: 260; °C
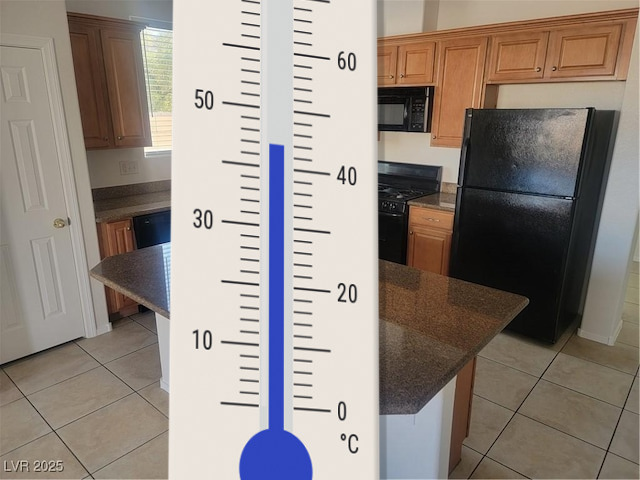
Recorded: 44; °C
